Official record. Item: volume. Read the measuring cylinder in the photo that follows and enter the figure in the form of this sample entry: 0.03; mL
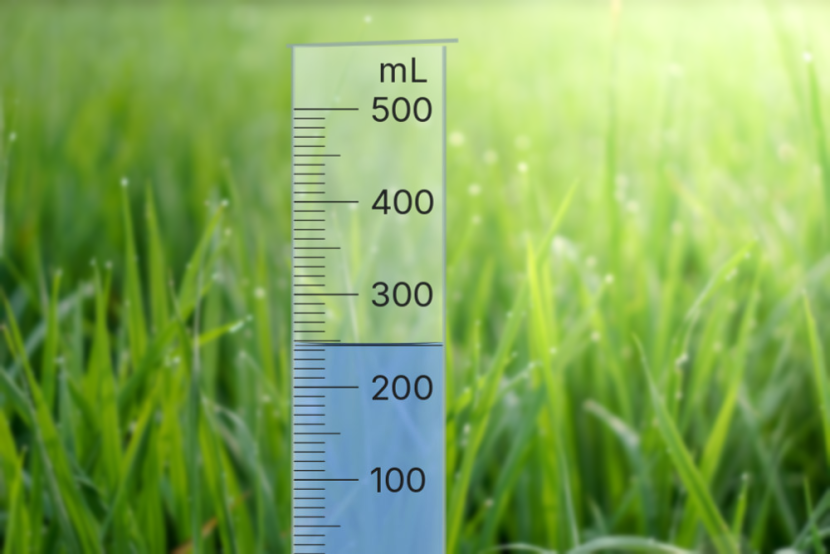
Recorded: 245; mL
